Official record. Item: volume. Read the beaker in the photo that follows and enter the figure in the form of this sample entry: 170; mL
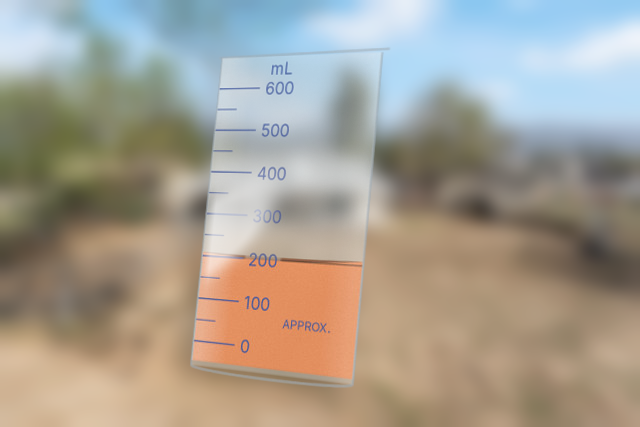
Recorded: 200; mL
